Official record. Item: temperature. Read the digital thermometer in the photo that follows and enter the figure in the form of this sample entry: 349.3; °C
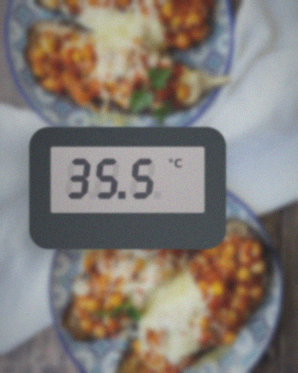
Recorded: 35.5; °C
